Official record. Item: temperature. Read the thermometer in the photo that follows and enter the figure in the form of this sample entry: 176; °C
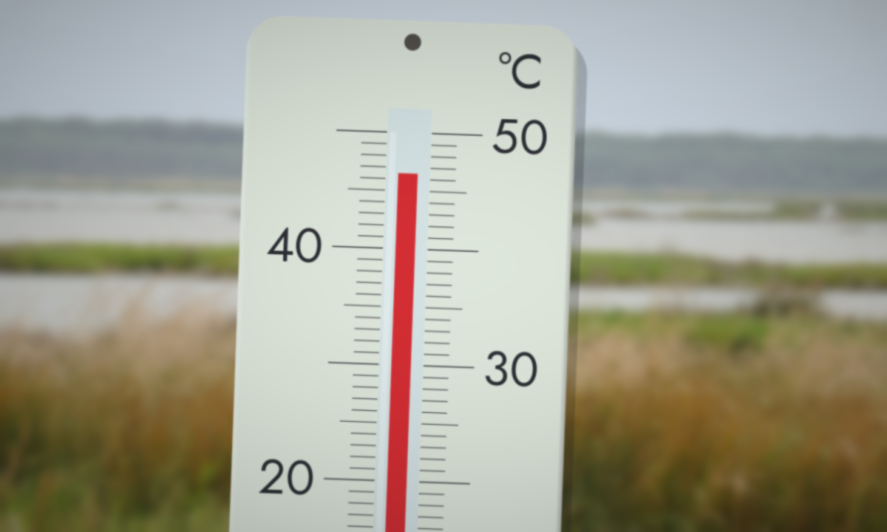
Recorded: 46.5; °C
